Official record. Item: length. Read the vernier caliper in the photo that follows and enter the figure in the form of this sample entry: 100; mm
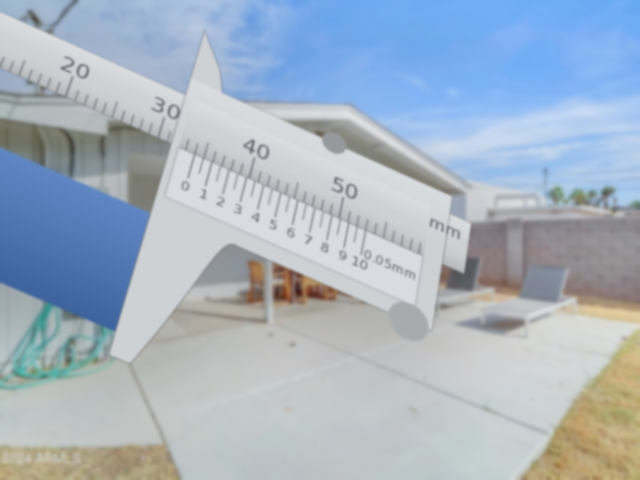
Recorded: 34.0; mm
